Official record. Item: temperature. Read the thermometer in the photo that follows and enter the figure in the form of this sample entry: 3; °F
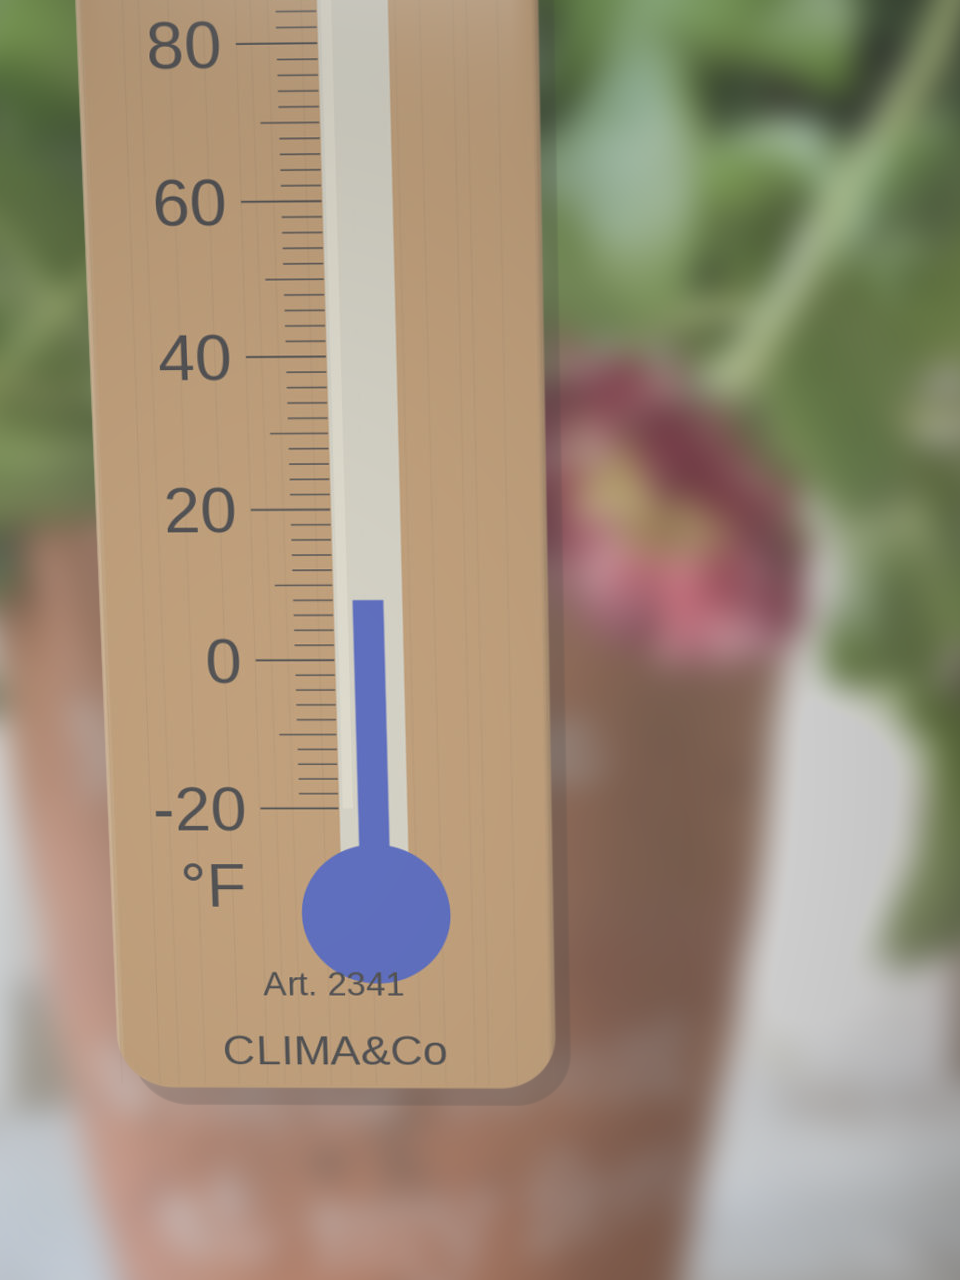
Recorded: 8; °F
